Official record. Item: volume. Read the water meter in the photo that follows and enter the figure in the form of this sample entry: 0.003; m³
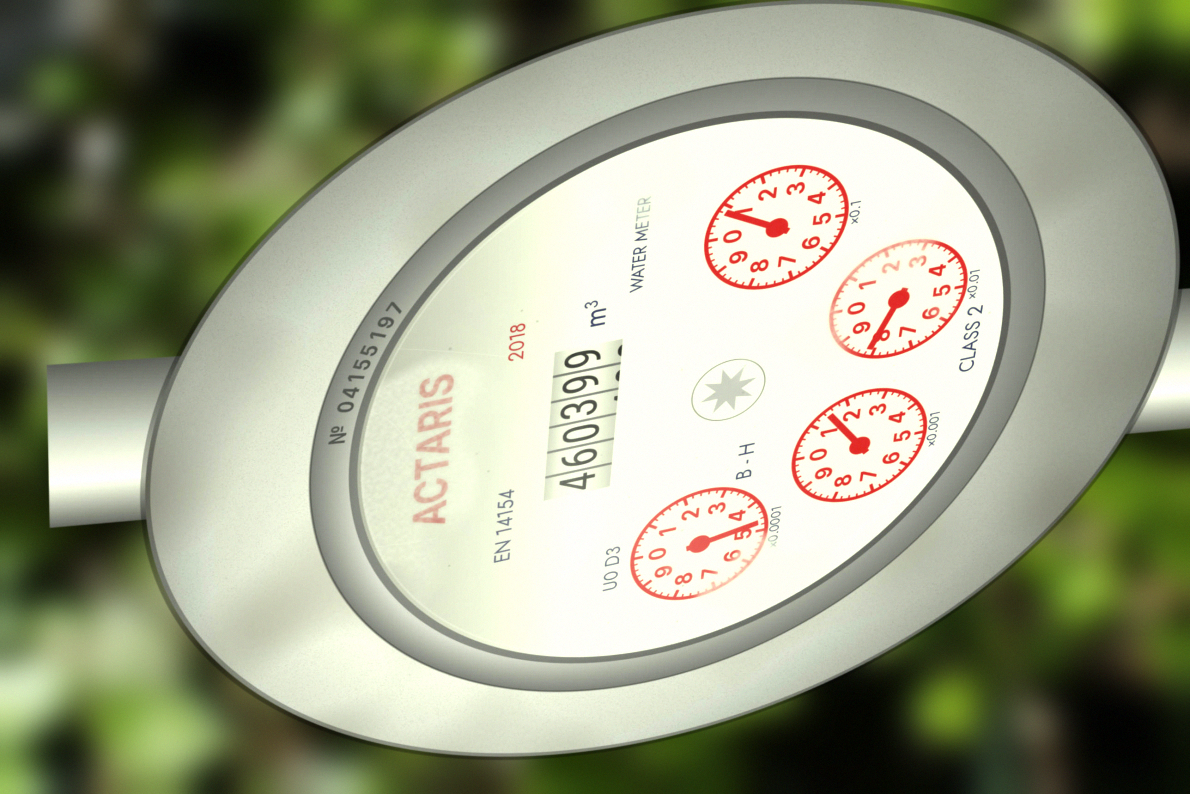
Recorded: 460399.0814; m³
